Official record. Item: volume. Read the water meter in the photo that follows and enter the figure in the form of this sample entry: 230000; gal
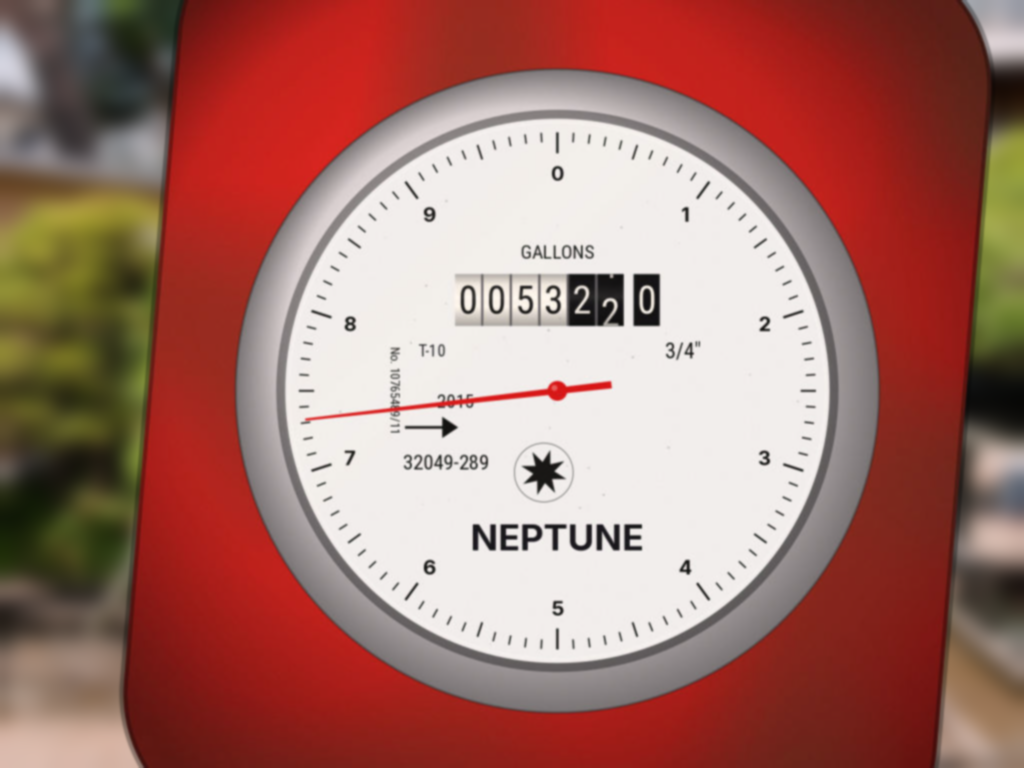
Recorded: 53217.3; gal
